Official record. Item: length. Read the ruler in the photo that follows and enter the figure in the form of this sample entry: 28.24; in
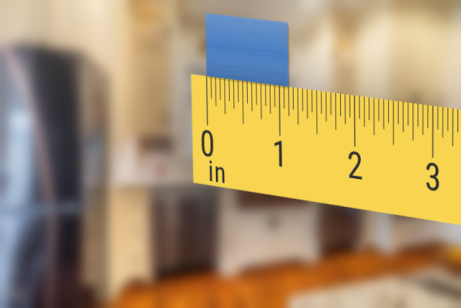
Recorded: 1.125; in
